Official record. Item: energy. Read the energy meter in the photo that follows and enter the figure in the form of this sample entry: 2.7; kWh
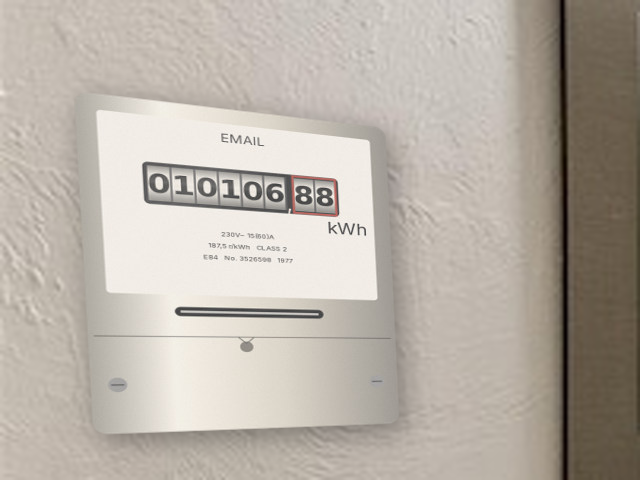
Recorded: 10106.88; kWh
